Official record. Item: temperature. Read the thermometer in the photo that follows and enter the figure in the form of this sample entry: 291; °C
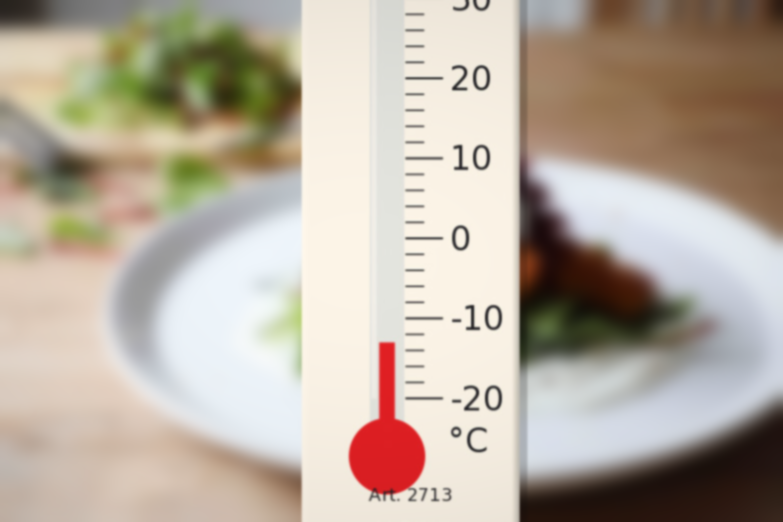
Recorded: -13; °C
